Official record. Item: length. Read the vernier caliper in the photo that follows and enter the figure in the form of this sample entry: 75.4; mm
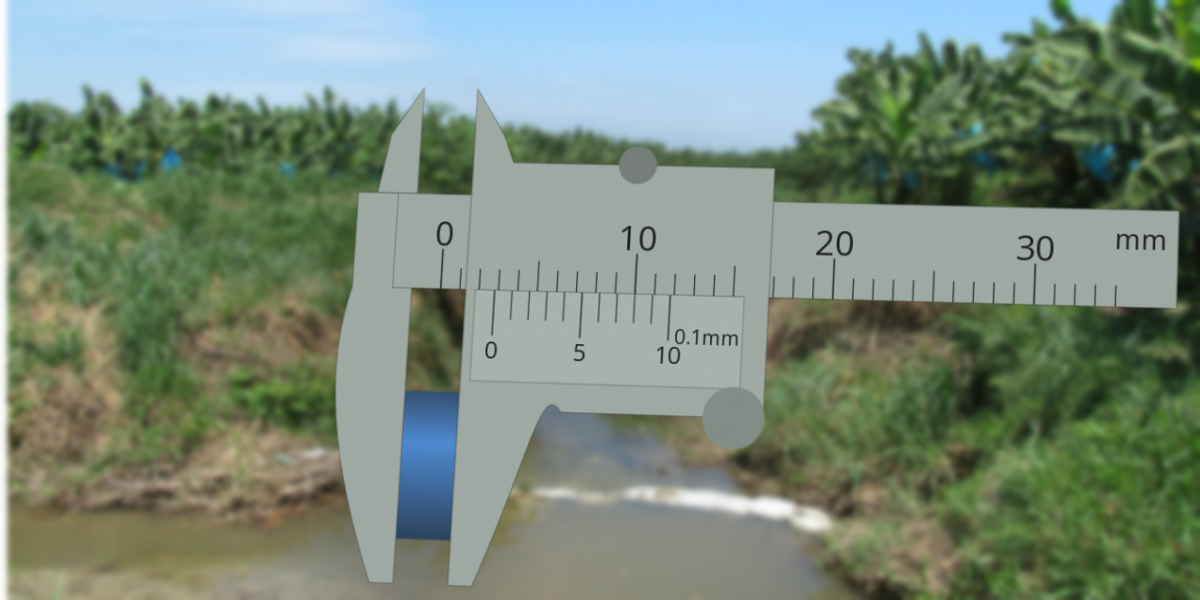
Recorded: 2.8; mm
